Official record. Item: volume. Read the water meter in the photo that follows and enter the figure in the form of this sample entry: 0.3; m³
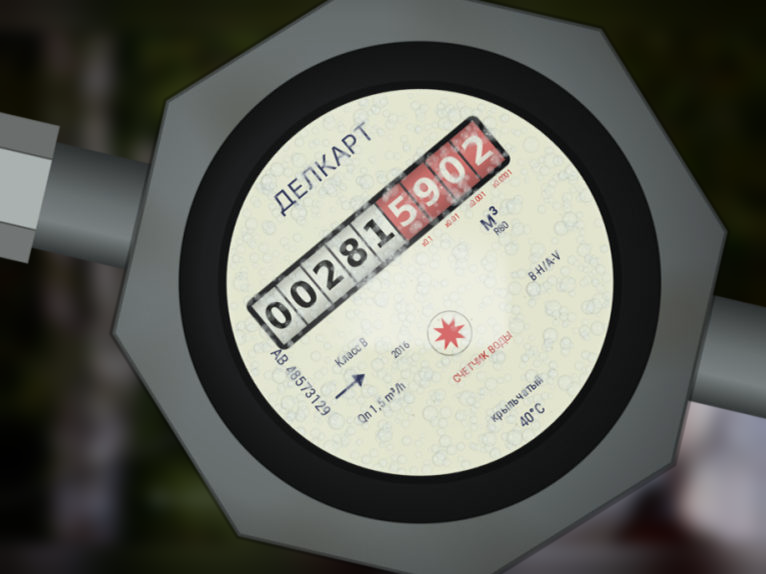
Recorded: 281.5902; m³
